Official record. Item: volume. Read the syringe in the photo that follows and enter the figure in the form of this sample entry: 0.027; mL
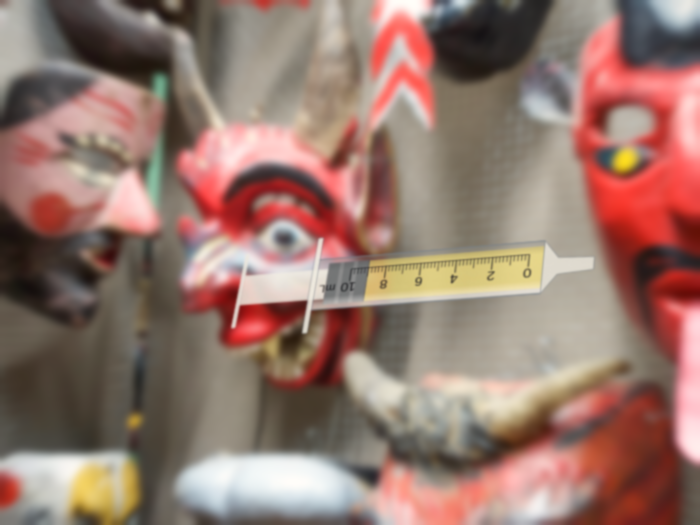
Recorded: 9; mL
